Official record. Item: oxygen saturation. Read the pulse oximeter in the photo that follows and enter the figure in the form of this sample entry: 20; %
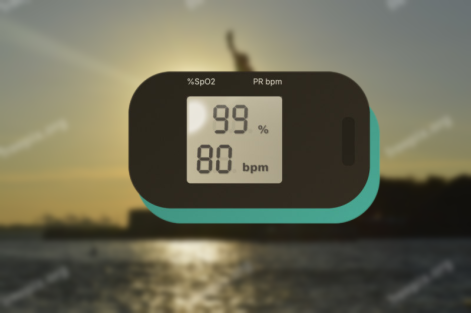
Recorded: 99; %
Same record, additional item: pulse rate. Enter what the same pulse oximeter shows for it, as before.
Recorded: 80; bpm
